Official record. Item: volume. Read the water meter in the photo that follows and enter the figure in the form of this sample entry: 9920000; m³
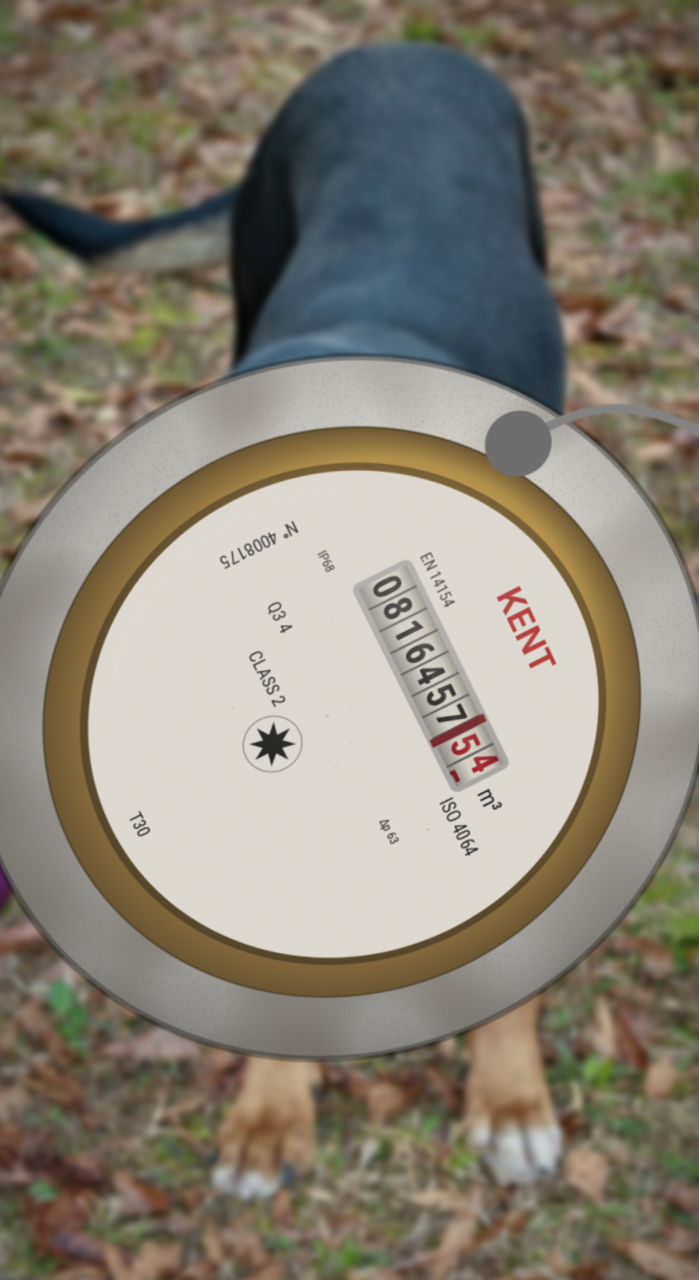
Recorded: 816457.54; m³
